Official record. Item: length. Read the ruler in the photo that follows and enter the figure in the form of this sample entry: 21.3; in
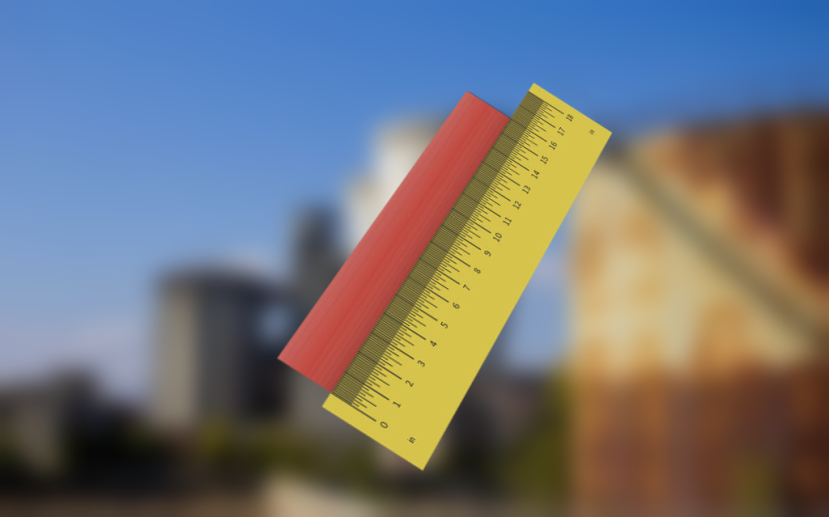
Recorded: 16; in
